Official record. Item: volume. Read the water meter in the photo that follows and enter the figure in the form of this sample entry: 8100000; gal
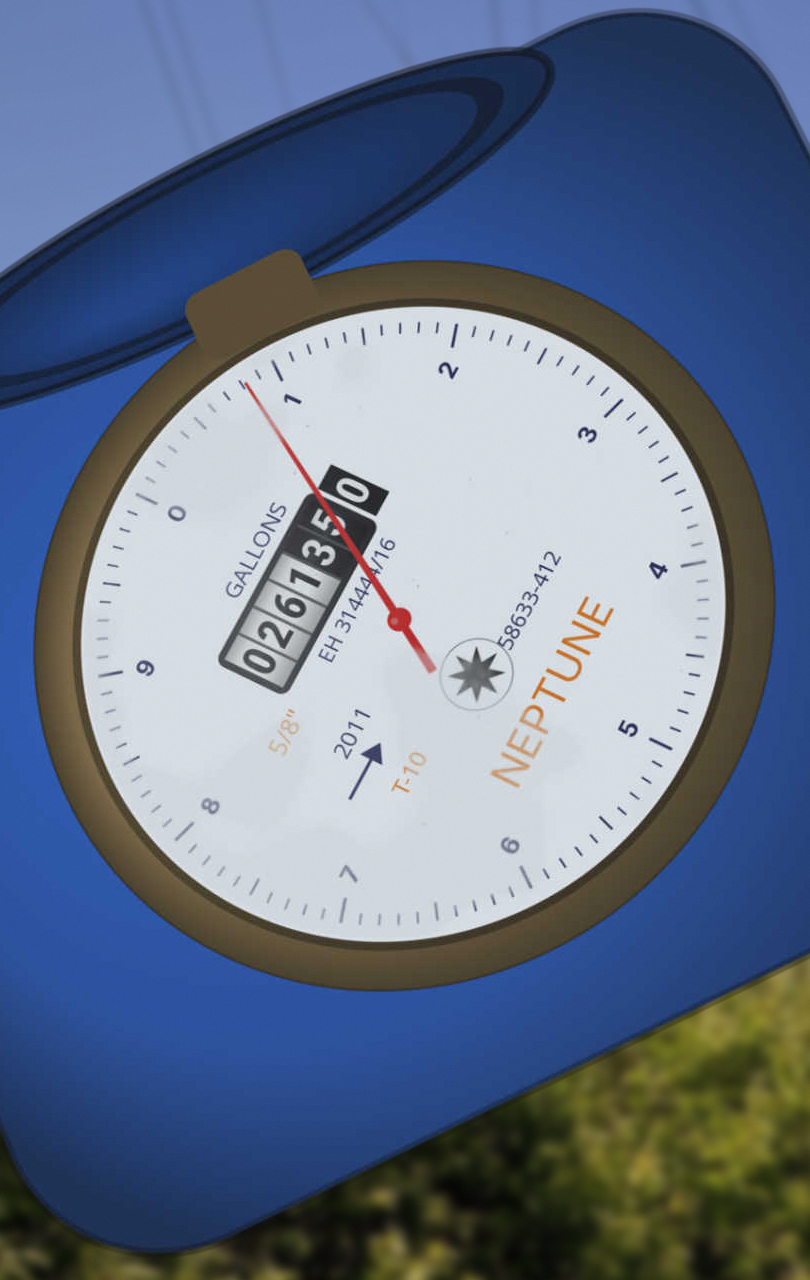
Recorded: 261350.8; gal
